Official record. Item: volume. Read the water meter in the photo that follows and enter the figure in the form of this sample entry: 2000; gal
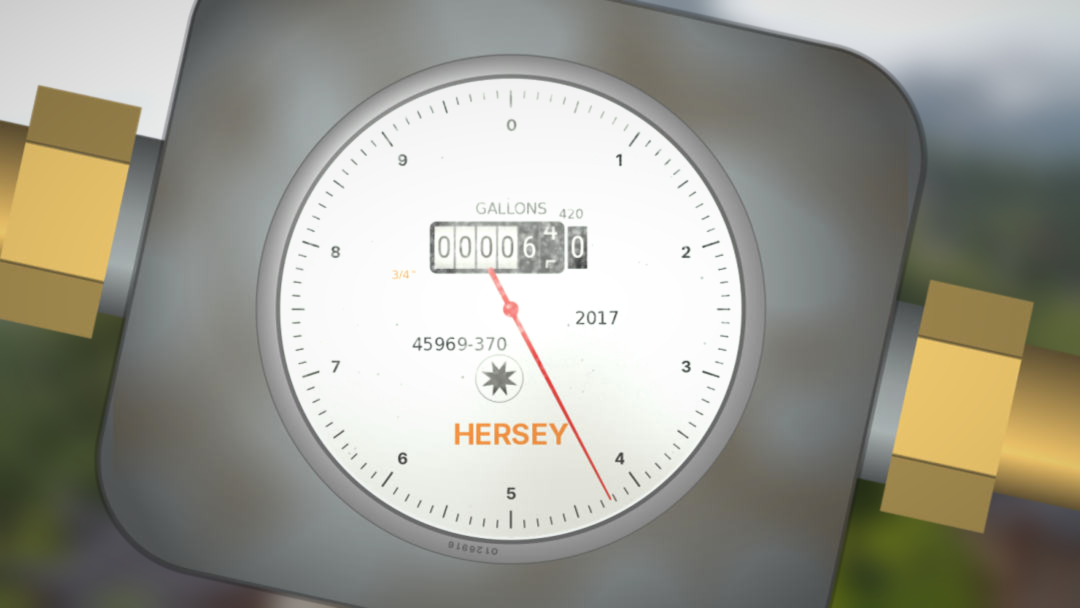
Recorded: 644.2; gal
